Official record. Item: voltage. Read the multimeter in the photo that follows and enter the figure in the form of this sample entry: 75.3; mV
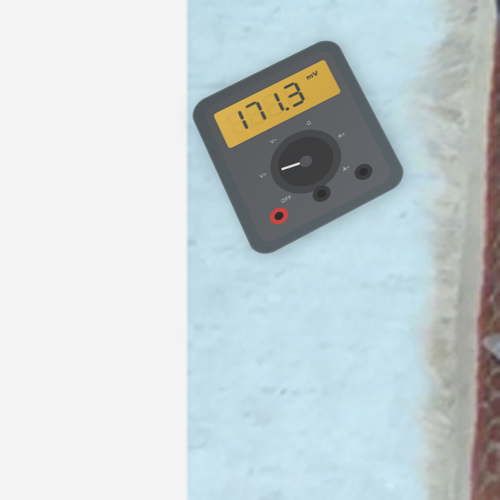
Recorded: 171.3; mV
